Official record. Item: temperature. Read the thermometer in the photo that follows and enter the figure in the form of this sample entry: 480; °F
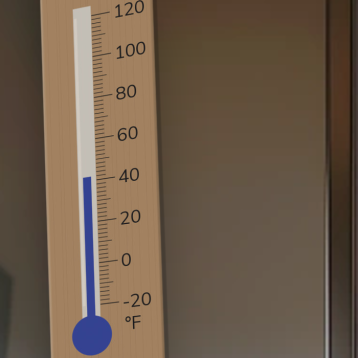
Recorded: 42; °F
